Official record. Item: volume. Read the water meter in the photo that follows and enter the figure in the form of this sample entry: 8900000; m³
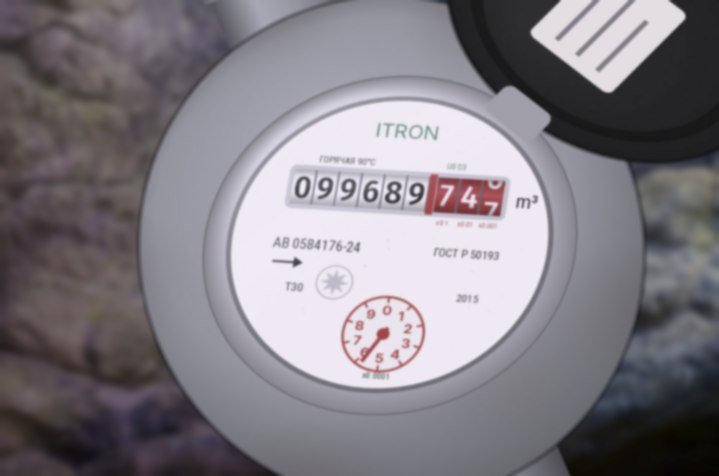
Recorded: 99689.7465; m³
